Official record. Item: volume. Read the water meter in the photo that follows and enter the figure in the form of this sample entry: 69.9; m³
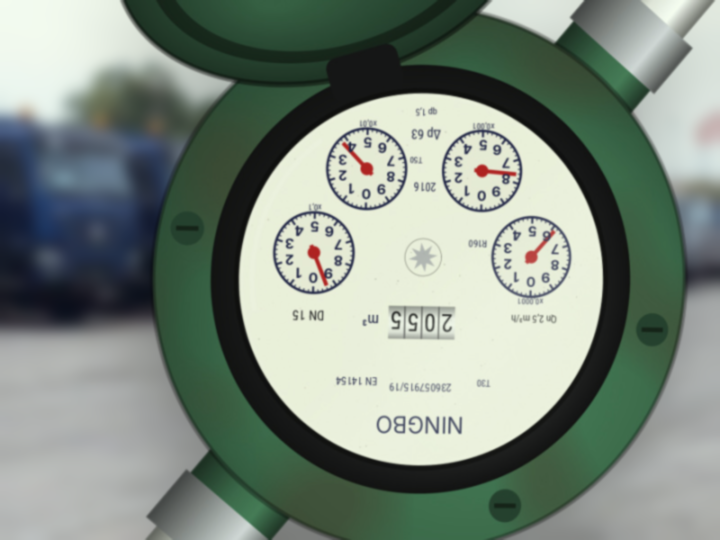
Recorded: 2054.9376; m³
